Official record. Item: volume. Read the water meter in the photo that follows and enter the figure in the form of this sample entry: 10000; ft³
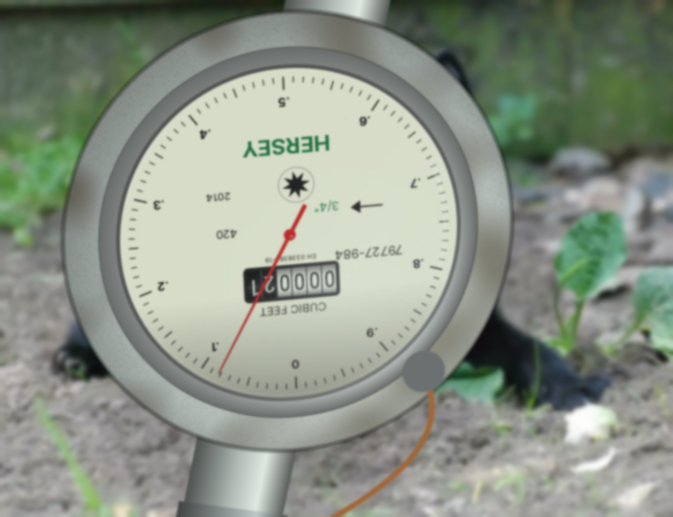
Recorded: 21.08; ft³
